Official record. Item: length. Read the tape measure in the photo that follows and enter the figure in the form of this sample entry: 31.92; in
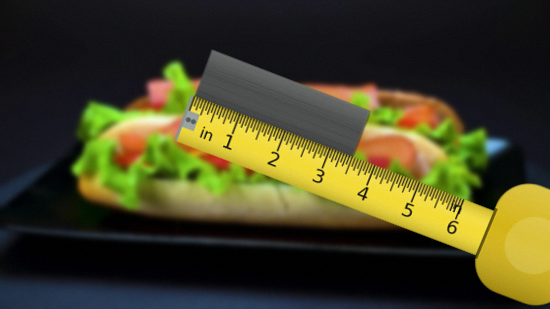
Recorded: 3.5; in
